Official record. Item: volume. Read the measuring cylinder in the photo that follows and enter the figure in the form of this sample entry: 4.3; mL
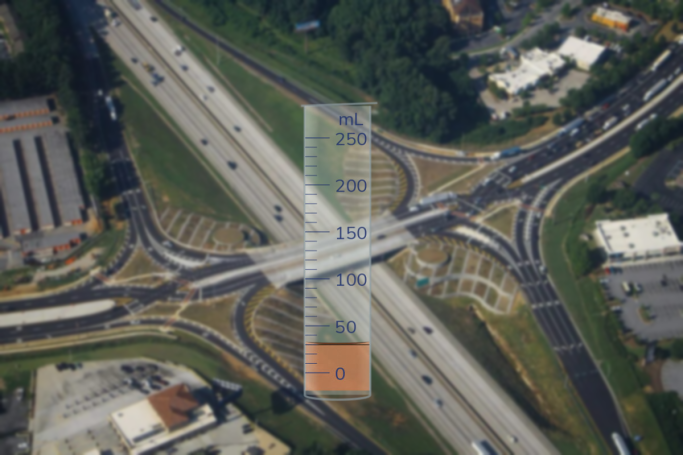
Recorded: 30; mL
